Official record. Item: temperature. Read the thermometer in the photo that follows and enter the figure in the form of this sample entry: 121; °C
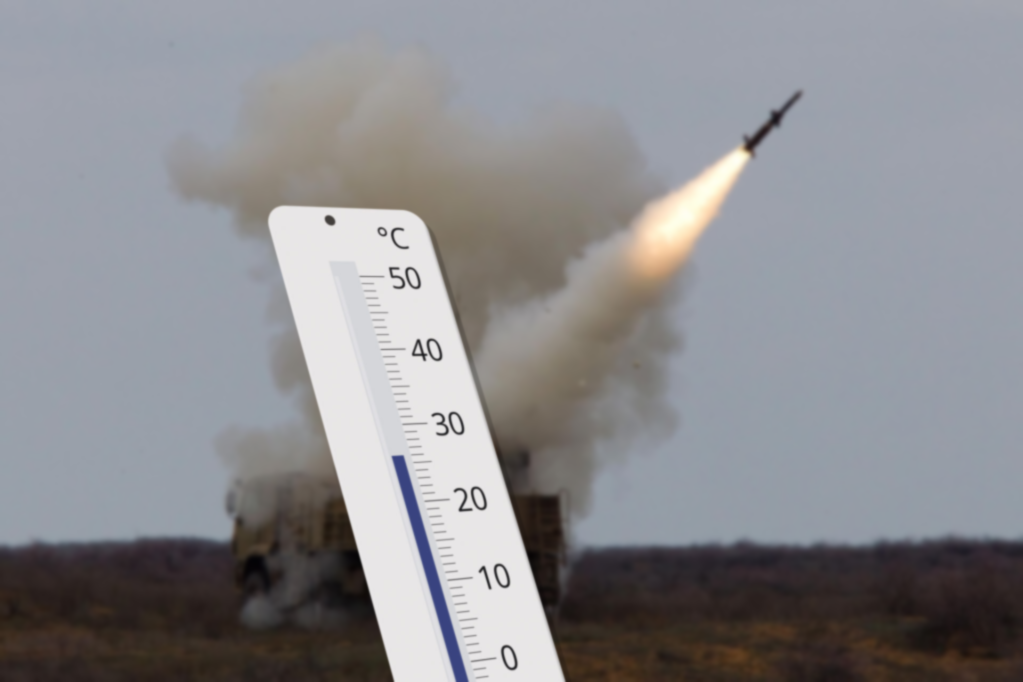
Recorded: 26; °C
